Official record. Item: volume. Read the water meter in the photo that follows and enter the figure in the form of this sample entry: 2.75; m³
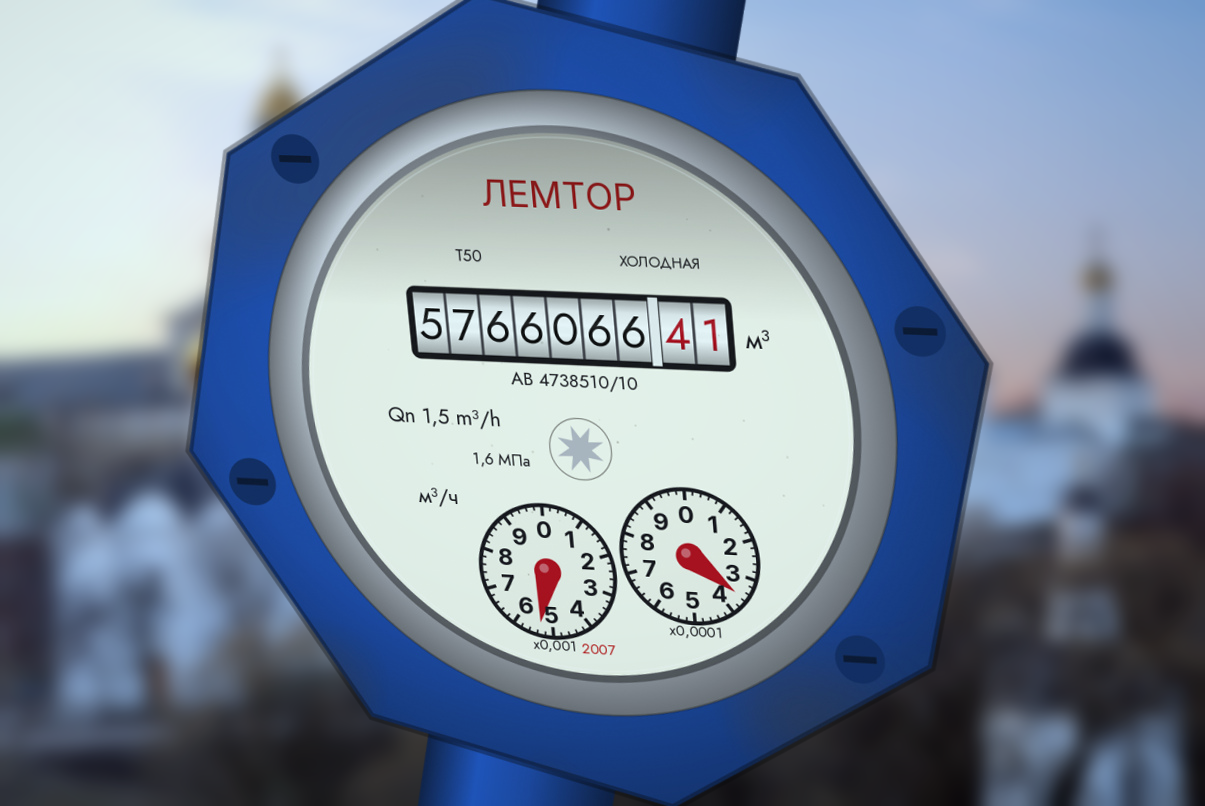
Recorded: 5766066.4153; m³
